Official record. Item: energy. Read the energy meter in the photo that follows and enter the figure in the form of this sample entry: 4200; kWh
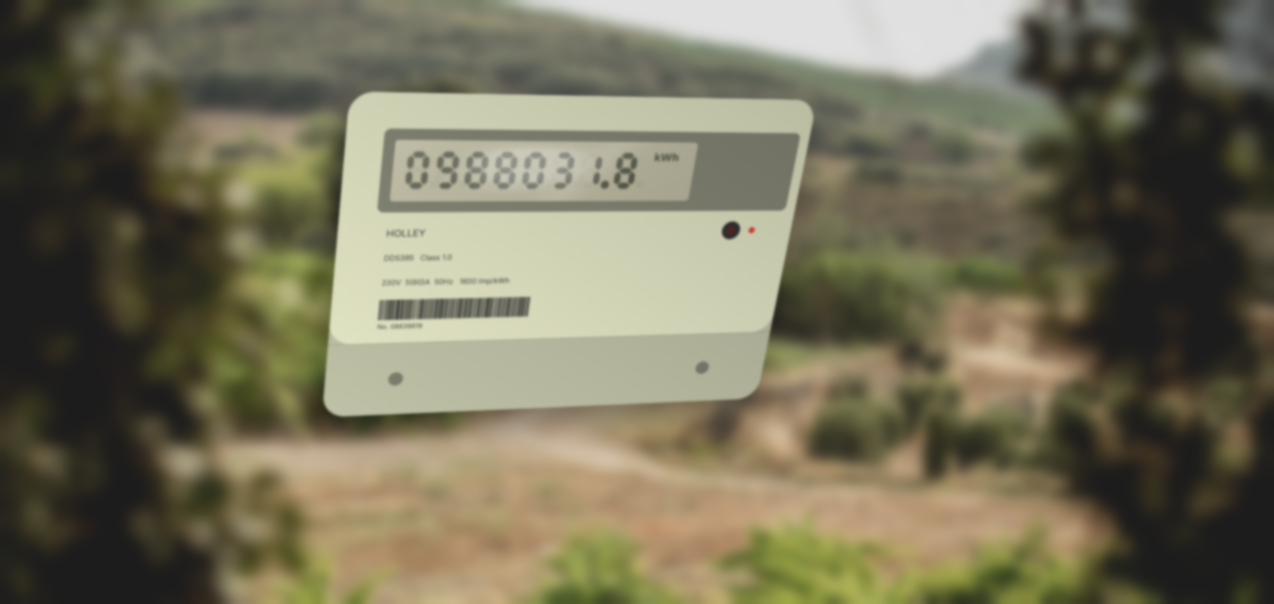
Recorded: 988031.8; kWh
